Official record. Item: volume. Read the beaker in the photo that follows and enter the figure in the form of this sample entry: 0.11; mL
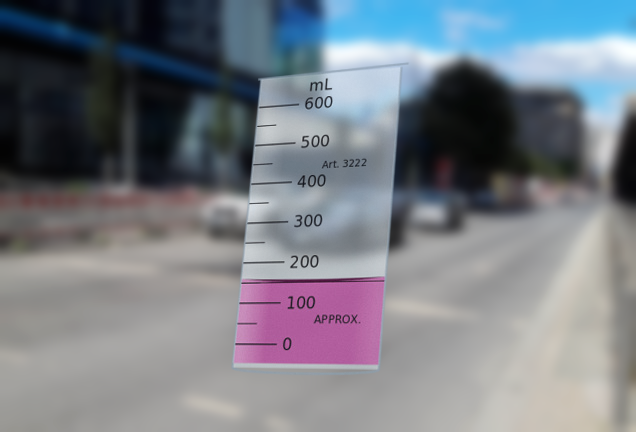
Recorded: 150; mL
